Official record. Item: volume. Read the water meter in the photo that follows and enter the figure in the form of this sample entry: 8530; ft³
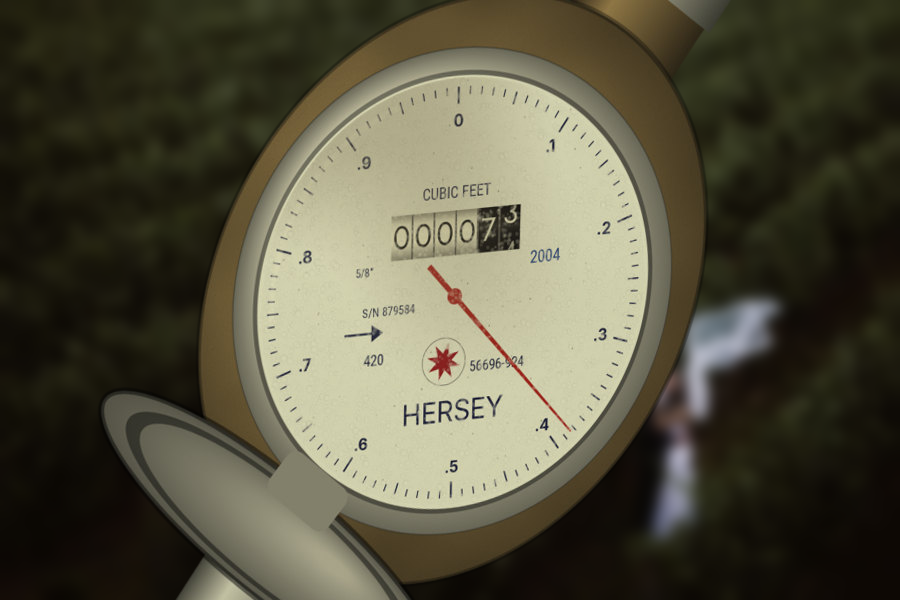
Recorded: 73.38; ft³
